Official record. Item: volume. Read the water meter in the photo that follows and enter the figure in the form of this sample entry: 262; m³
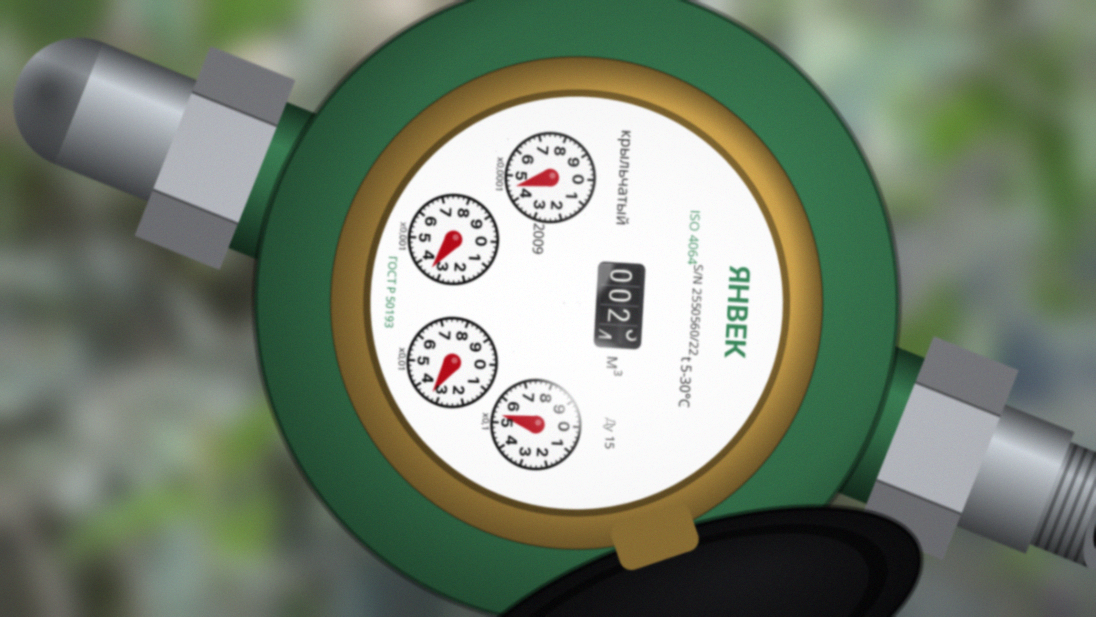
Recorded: 23.5334; m³
